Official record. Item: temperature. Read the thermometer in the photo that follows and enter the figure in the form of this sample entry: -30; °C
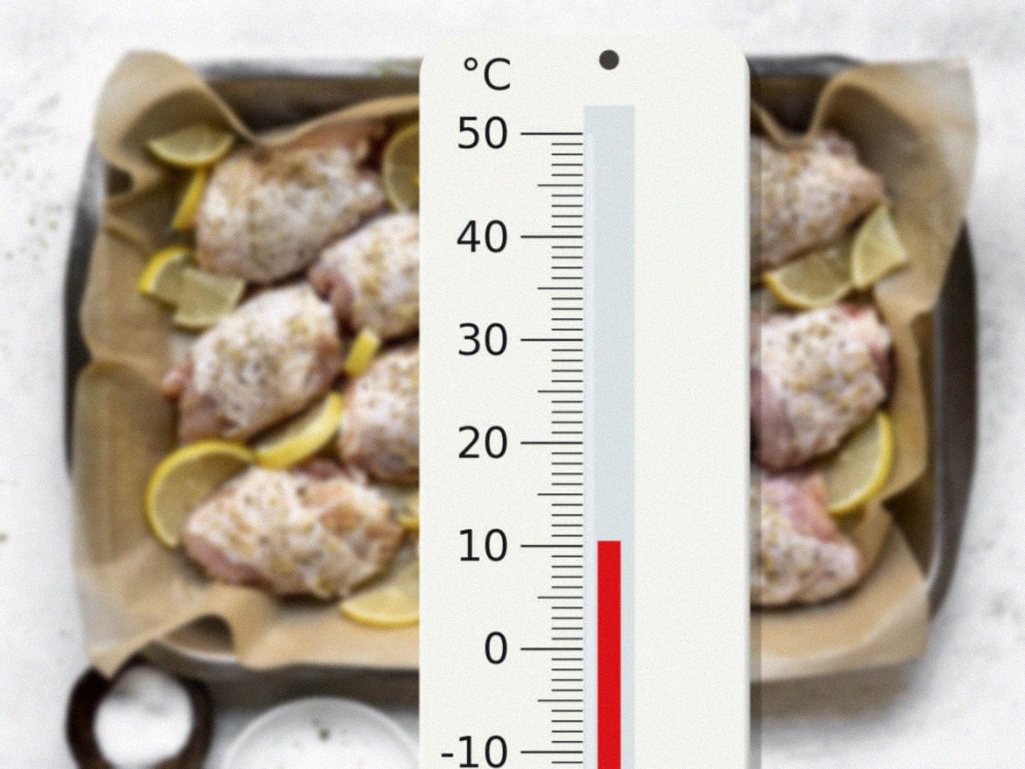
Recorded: 10.5; °C
